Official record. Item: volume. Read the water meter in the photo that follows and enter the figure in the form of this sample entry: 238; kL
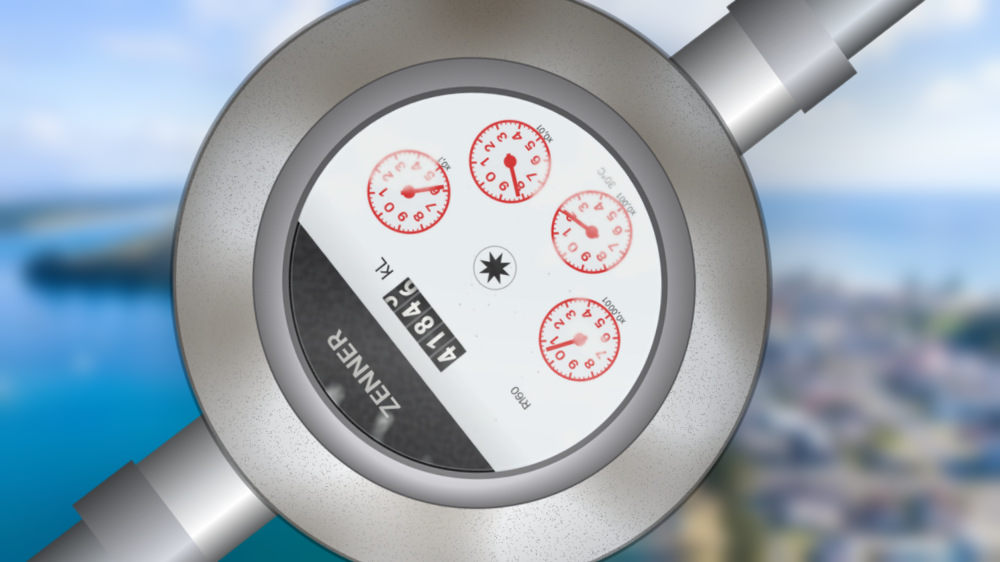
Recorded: 41845.5820; kL
